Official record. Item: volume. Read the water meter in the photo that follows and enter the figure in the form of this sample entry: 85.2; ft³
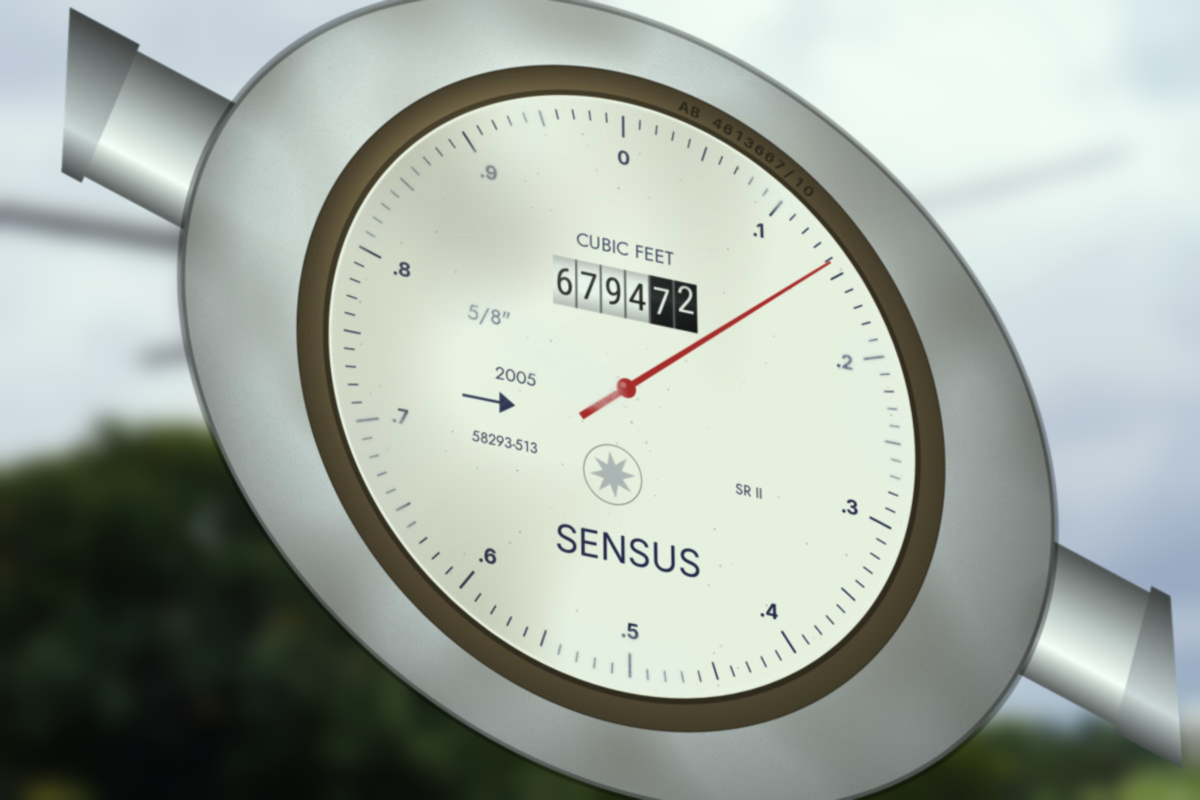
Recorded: 679472.14; ft³
